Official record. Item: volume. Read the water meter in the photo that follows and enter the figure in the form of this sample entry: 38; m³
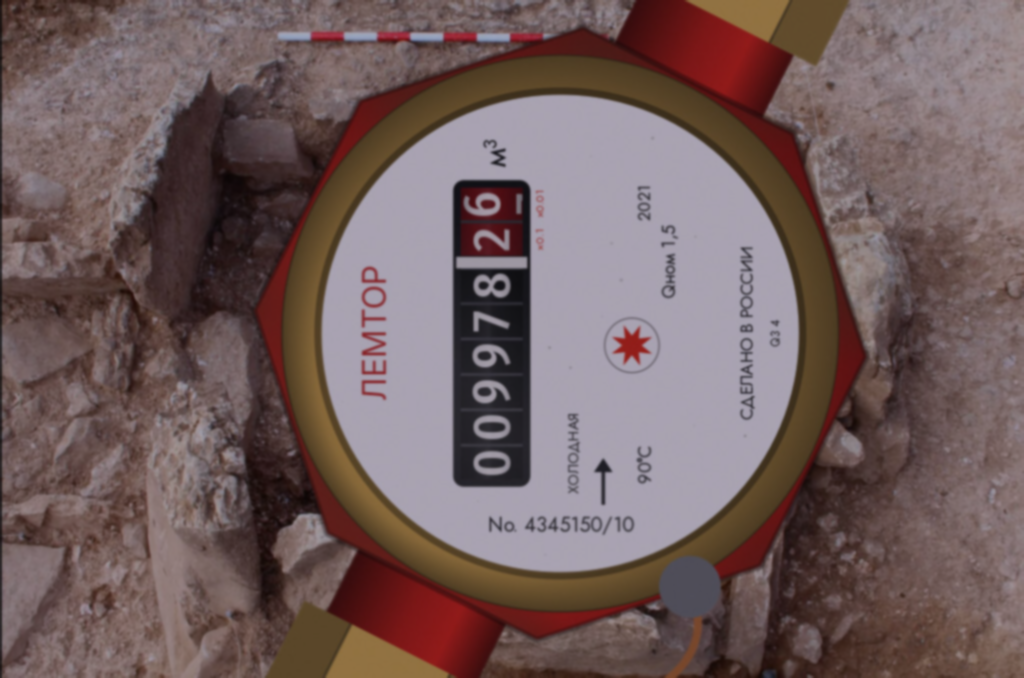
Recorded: 9978.26; m³
